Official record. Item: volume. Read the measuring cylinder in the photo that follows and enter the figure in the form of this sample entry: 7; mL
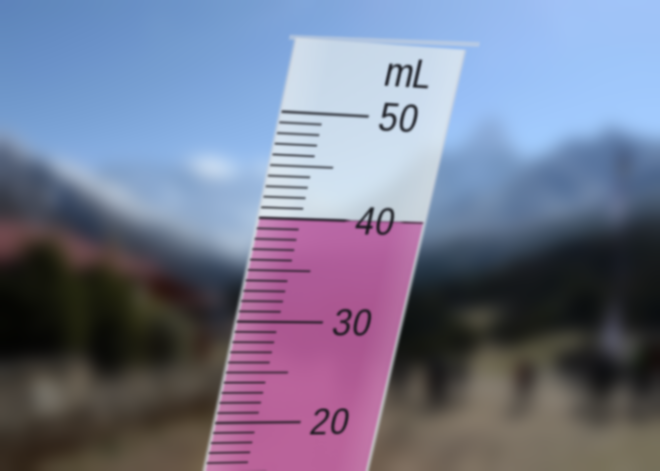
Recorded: 40; mL
